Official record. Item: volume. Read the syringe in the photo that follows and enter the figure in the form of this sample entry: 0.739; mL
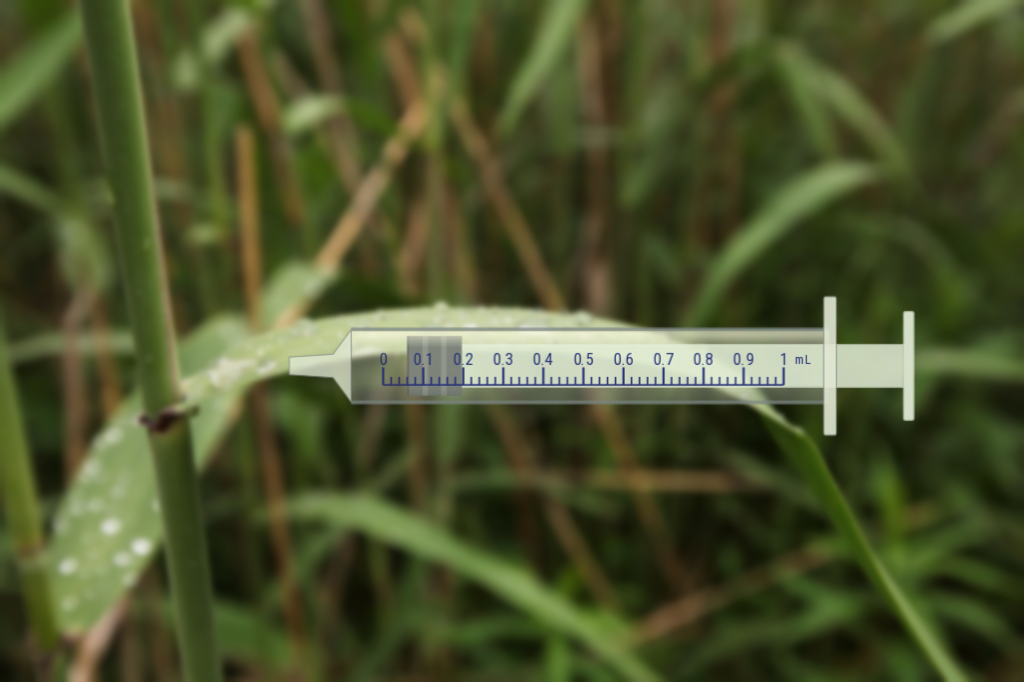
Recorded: 0.06; mL
